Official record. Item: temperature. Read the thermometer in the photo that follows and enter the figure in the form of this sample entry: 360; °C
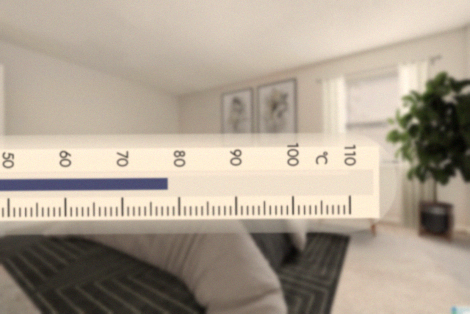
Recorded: 78; °C
